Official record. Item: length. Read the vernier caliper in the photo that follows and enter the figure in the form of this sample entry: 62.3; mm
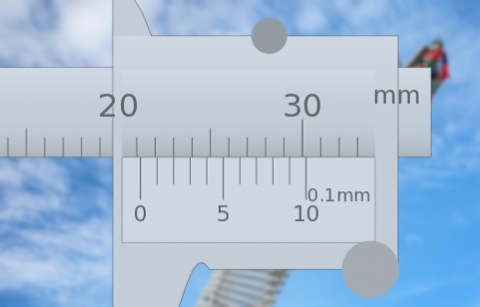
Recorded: 21.2; mm
